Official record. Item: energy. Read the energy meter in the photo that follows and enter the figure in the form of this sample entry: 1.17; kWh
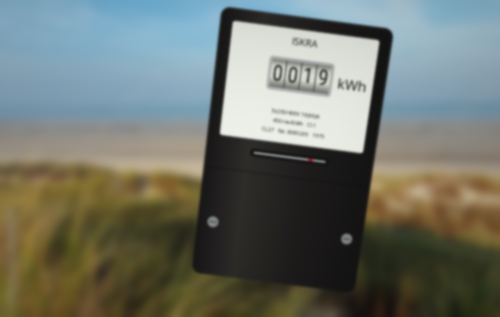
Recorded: 19; kWh
